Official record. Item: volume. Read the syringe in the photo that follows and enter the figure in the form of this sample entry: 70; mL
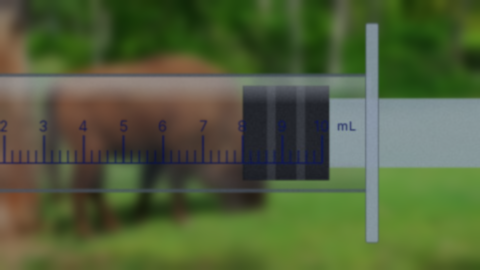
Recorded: 8; mL
